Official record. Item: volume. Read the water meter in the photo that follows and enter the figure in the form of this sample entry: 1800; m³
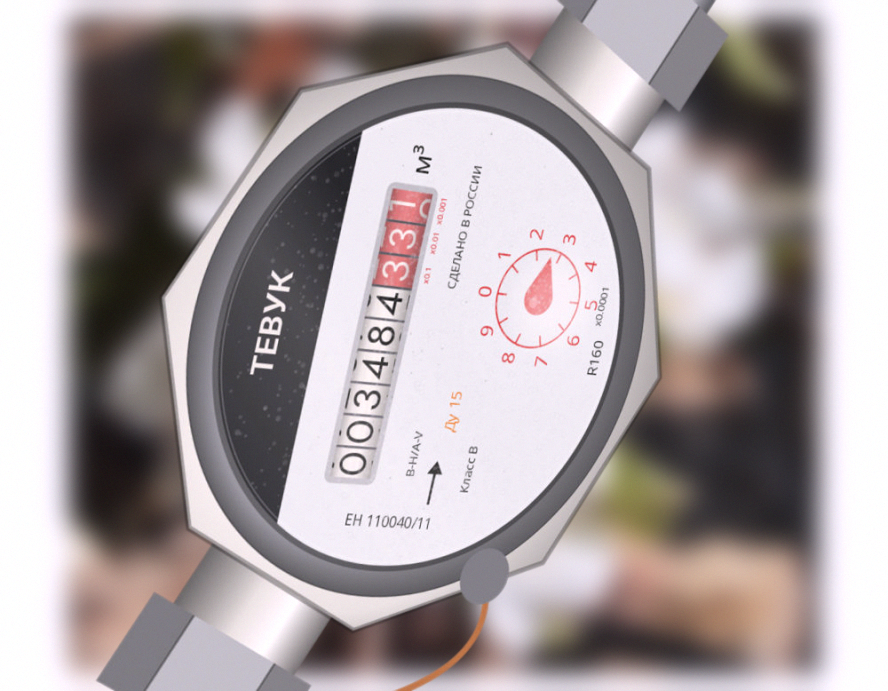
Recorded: 3484.3312; m³
